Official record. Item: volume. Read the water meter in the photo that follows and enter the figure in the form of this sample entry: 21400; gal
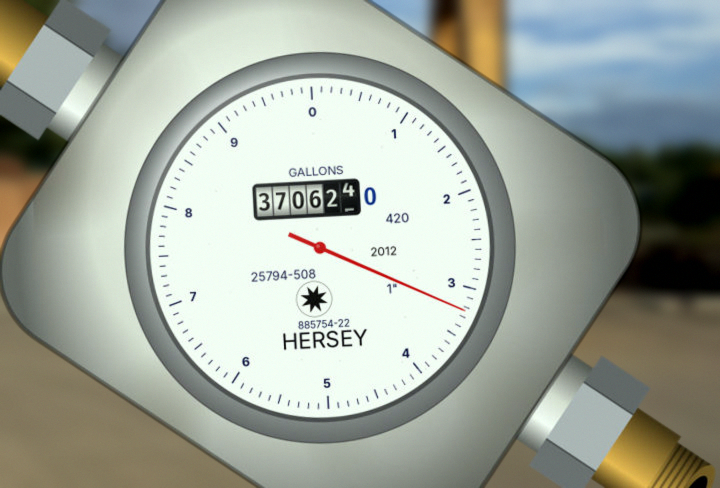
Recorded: 3706243.2; gal
